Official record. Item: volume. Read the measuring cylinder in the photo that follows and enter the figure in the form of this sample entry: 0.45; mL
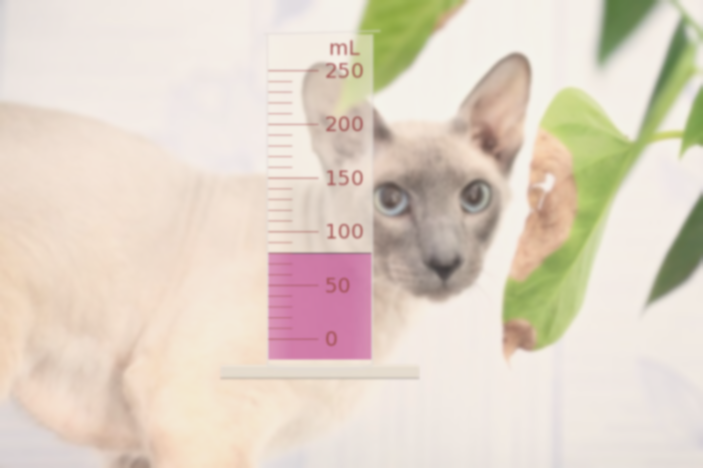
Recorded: 80; mL
